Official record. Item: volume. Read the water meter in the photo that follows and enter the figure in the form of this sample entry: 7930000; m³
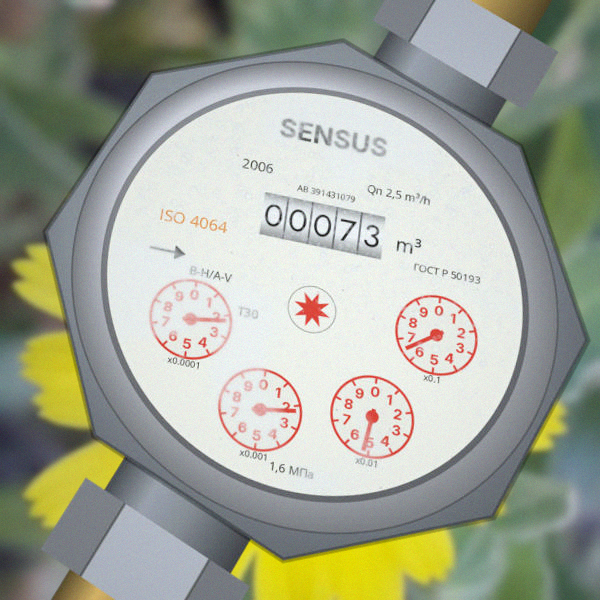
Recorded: 73.6522; m³
